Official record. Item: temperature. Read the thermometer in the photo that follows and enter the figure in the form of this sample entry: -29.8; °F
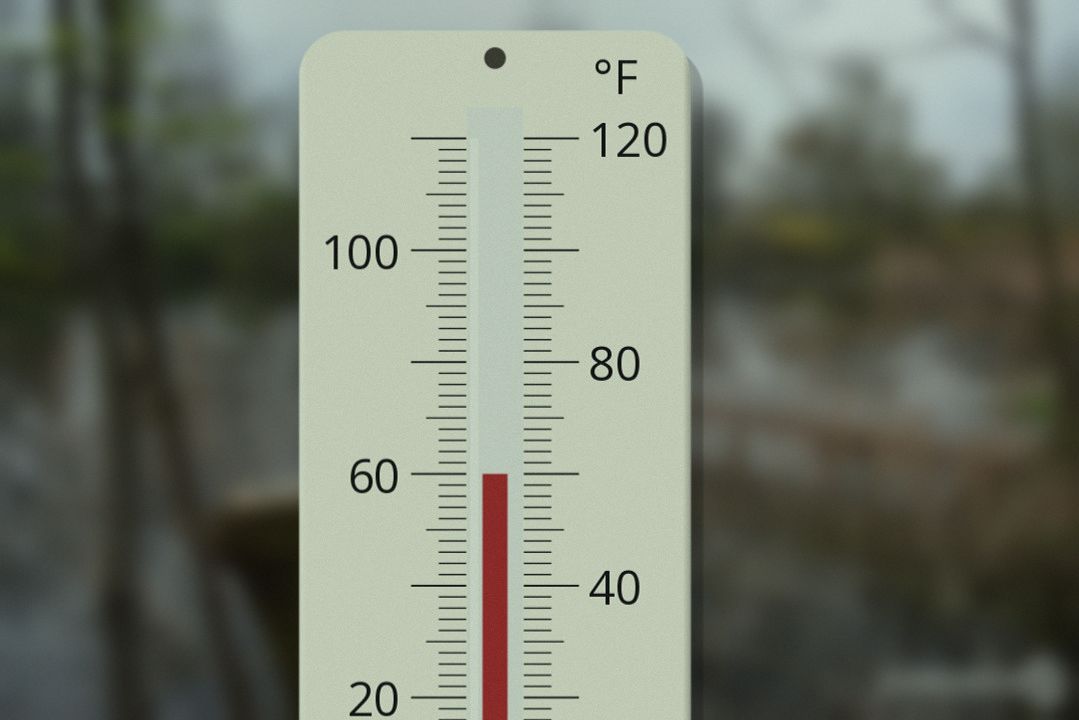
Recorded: 60; °F
